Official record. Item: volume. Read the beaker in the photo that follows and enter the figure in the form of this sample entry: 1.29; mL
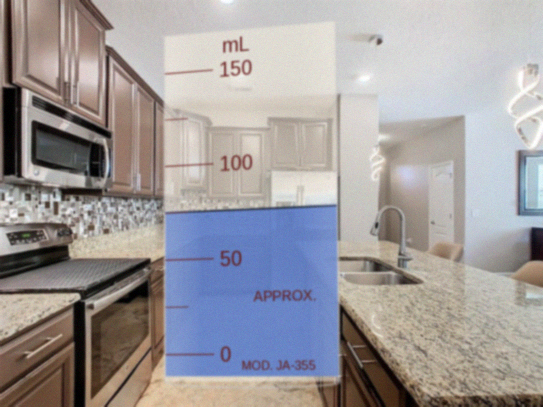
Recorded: 75; mL
